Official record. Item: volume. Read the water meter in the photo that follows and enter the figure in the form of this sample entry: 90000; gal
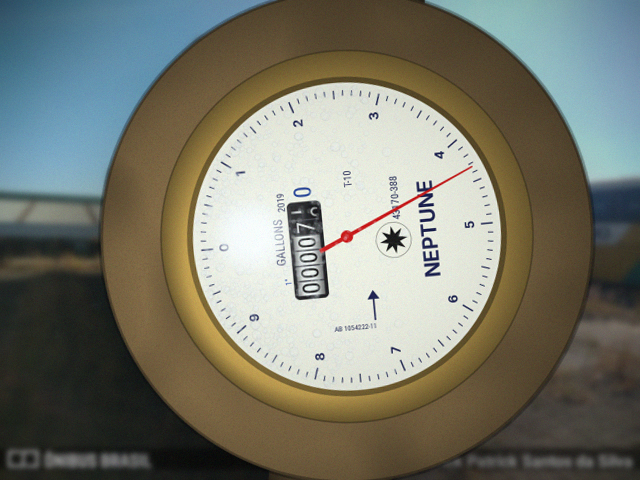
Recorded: 714.3; gal
